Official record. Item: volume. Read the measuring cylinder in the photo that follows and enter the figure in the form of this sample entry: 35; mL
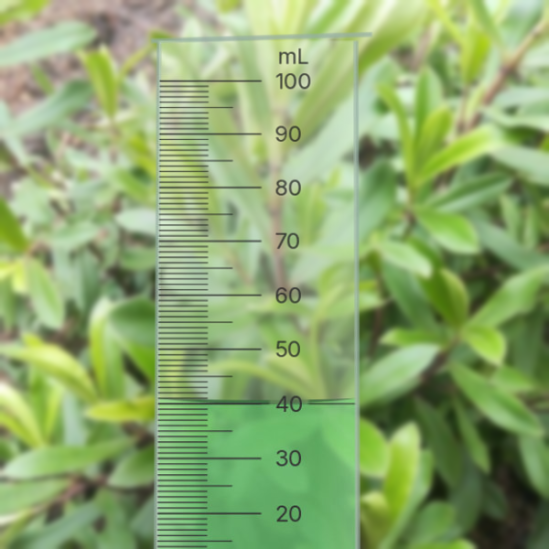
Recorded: 40; mL
